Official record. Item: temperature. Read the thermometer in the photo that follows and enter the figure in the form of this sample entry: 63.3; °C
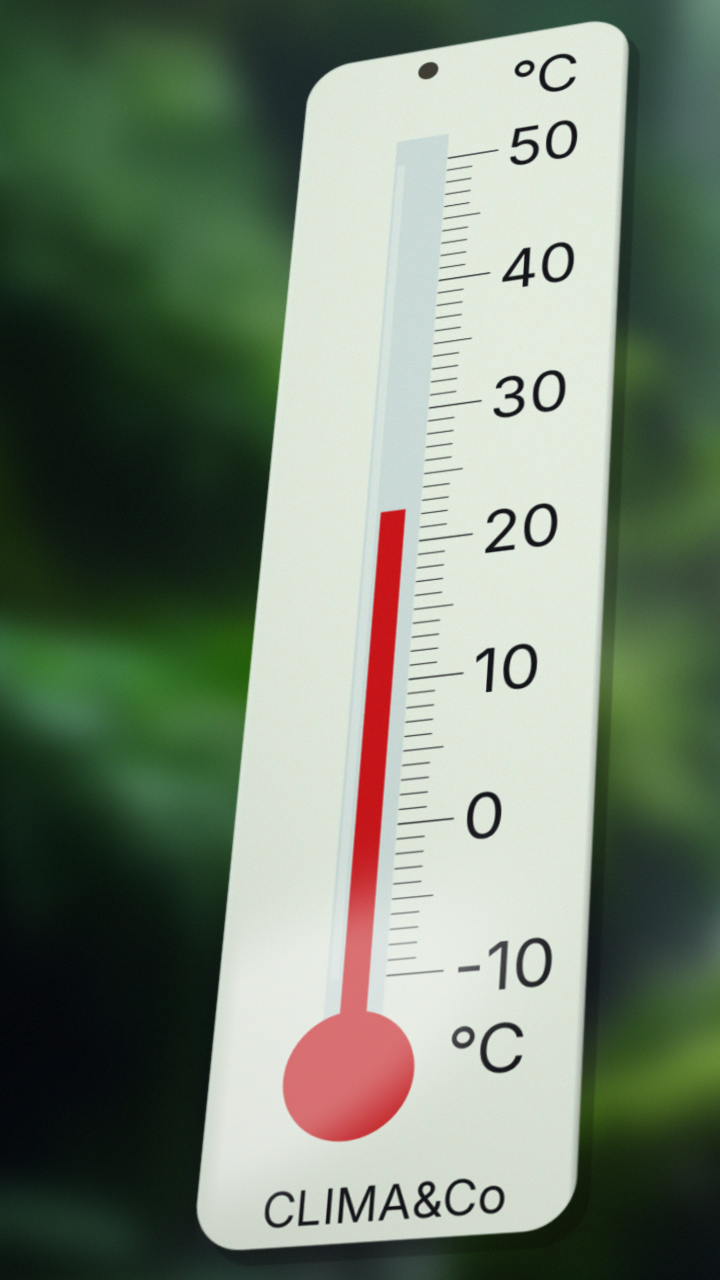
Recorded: 22.5; °C
